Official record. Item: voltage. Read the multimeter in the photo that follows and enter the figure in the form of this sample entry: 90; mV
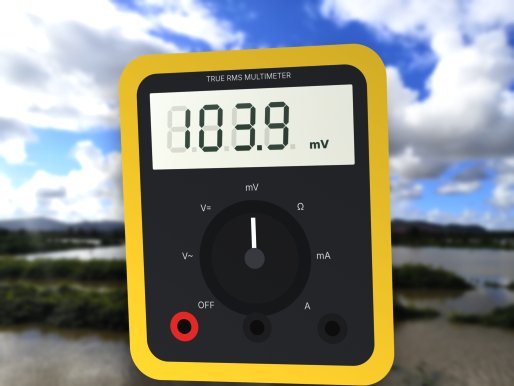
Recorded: 103.9; mV
